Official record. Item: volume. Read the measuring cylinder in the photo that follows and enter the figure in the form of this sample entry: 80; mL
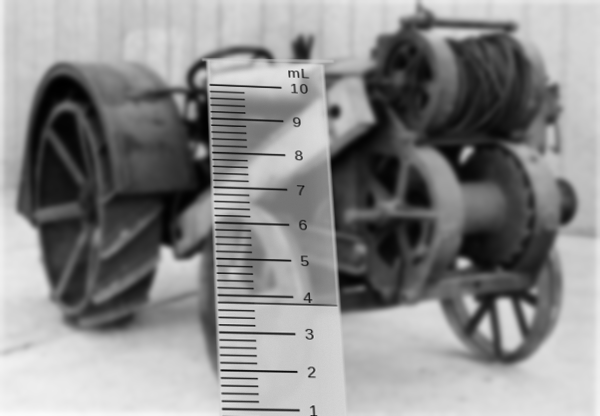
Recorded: 3.8; mL
